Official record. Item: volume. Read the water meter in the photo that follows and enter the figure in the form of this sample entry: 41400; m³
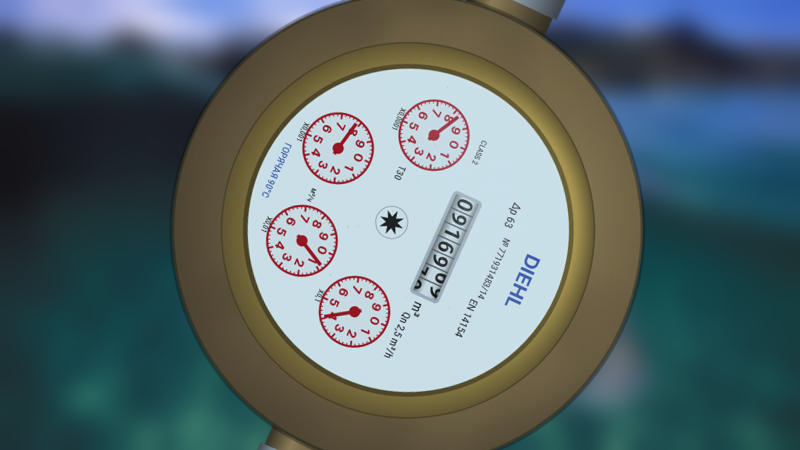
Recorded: 916969.4078; m³
